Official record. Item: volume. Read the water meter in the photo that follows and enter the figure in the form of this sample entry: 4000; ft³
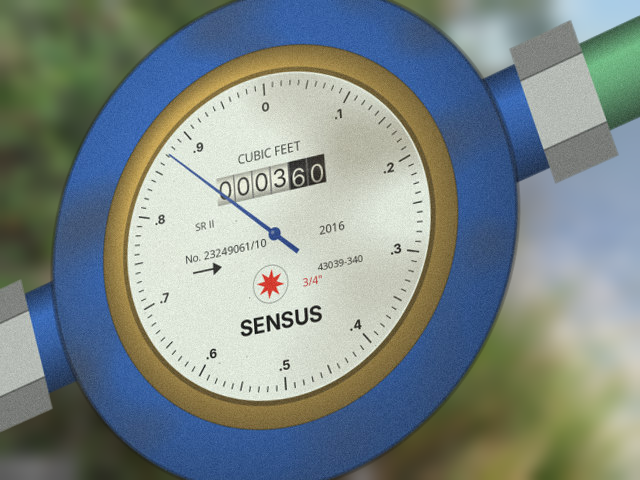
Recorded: 359.87; ft³
